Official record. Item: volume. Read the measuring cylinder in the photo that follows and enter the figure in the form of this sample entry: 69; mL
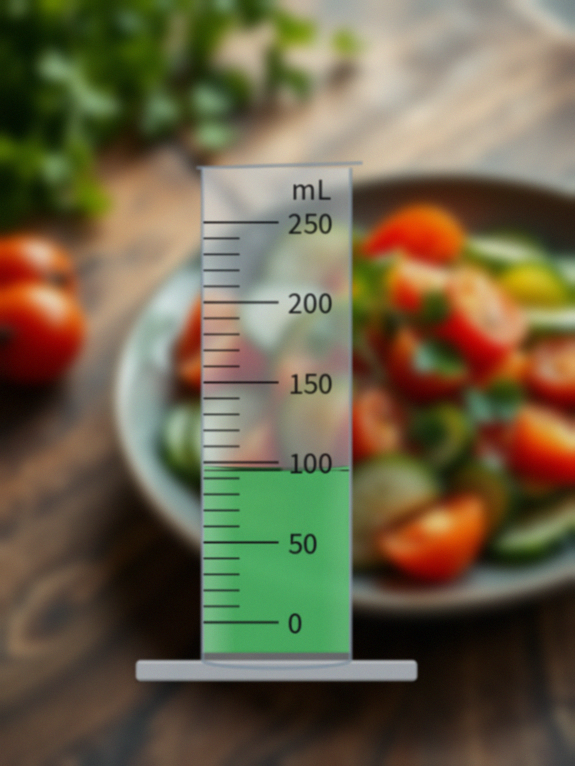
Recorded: 95; mL
